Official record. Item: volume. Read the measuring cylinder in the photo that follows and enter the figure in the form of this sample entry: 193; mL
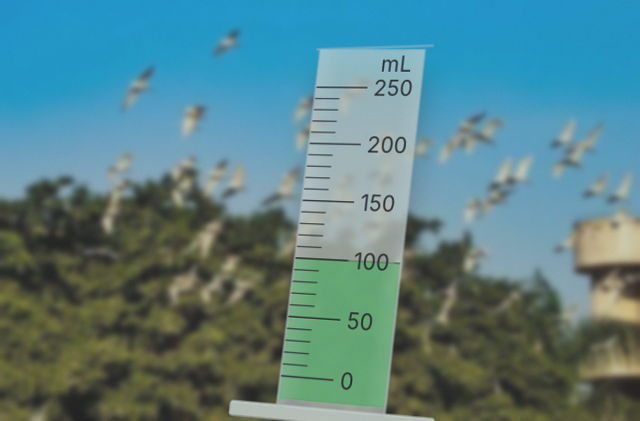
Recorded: 100; mL
